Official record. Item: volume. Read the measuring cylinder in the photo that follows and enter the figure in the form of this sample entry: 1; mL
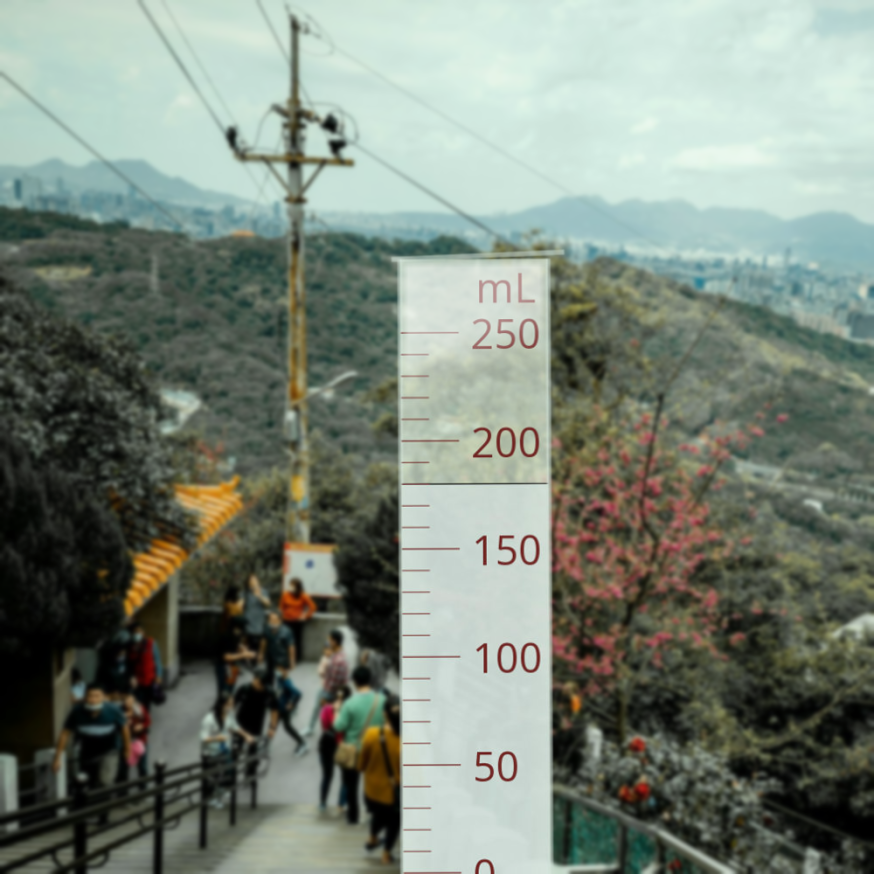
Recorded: 180; mL
